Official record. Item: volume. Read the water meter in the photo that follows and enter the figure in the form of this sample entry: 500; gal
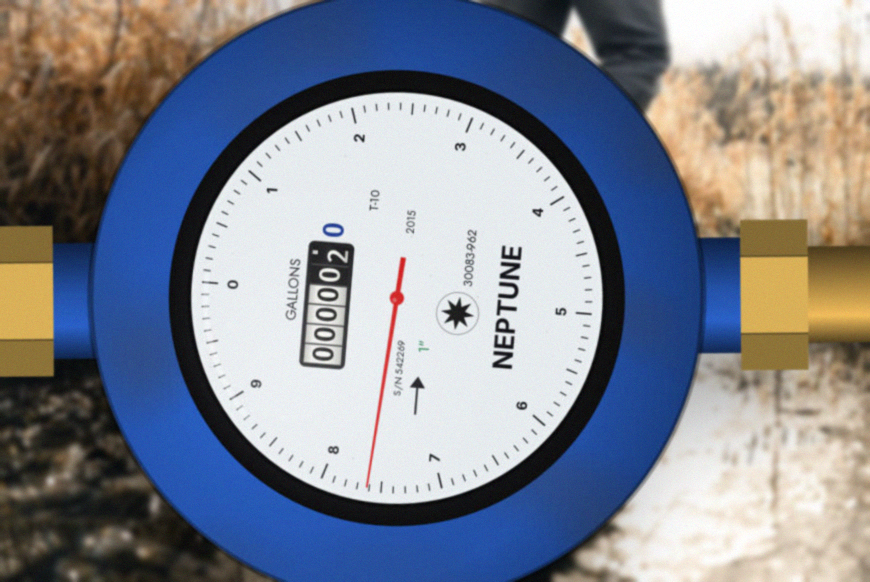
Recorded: 17.6; gal
